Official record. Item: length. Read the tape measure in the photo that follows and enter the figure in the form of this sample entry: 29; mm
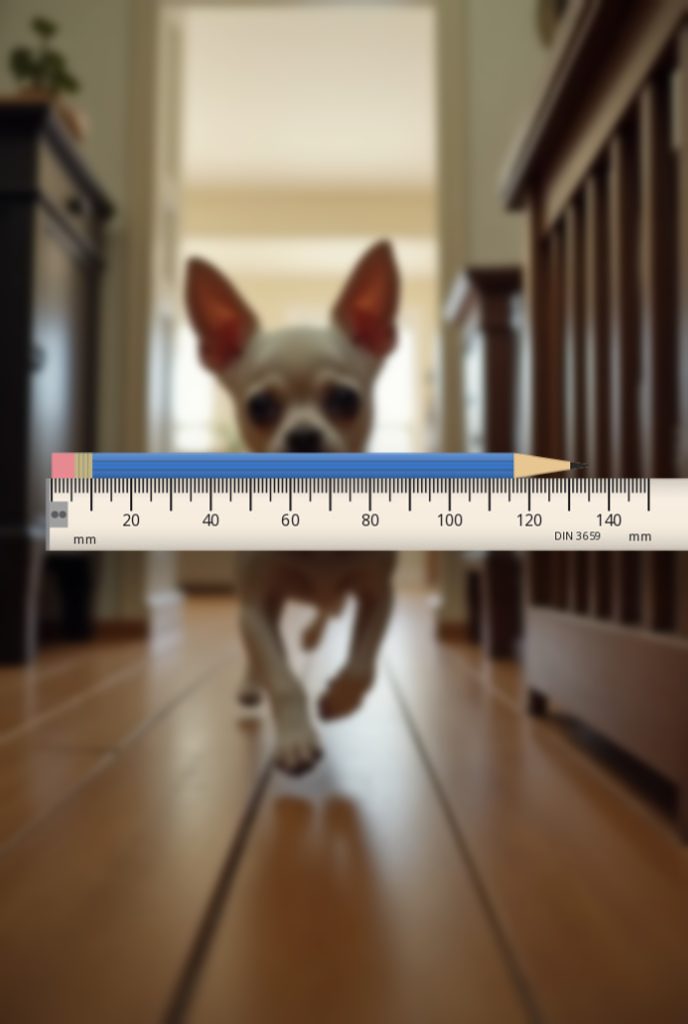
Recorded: 135; mm
